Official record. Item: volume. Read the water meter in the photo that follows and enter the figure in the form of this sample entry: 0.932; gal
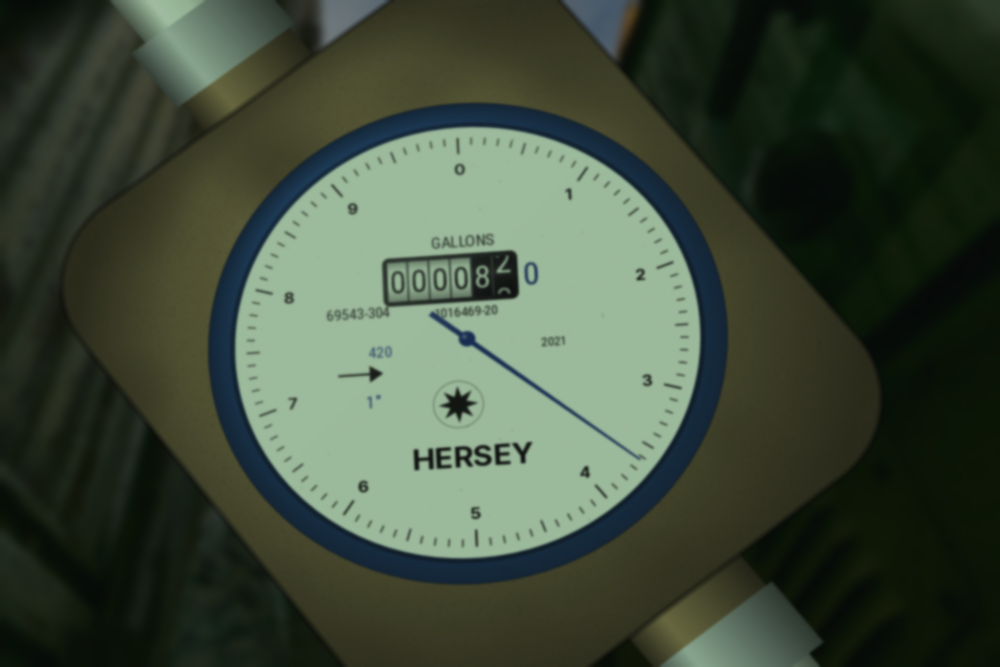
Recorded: 823.6; gal
